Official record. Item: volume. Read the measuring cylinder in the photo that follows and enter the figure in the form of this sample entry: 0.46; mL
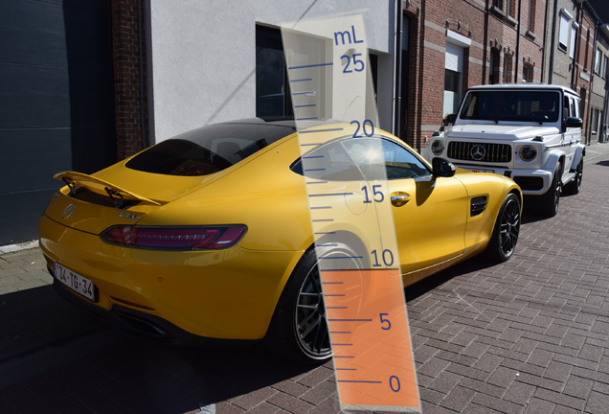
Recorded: 9; mL
